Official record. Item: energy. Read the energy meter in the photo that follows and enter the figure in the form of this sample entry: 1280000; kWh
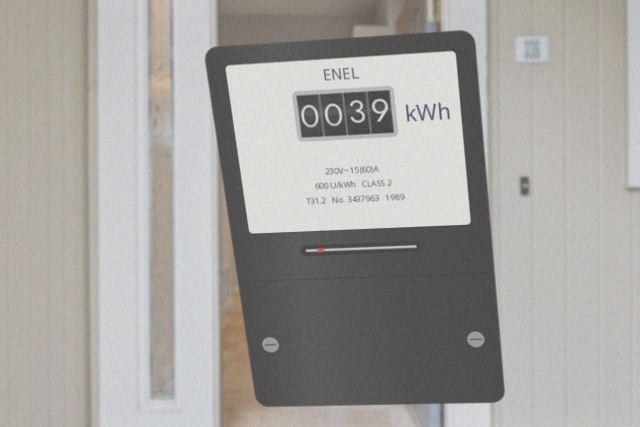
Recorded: 39; kWh
